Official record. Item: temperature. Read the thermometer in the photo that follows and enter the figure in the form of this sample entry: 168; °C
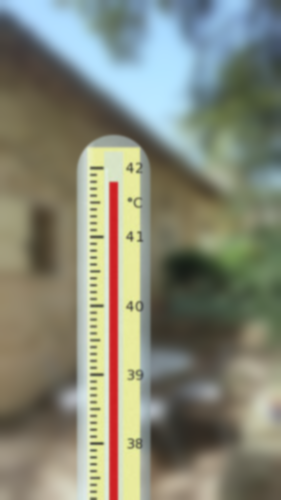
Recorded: 41.8; °C
